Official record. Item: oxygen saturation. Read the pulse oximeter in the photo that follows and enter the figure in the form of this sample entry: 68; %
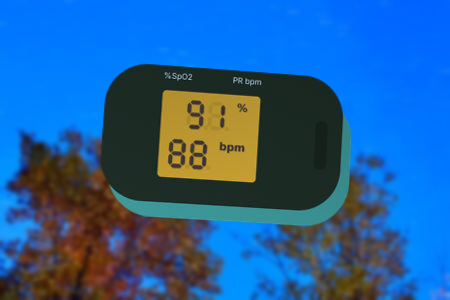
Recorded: 91; %
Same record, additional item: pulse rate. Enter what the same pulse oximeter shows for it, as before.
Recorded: 88; bpm
